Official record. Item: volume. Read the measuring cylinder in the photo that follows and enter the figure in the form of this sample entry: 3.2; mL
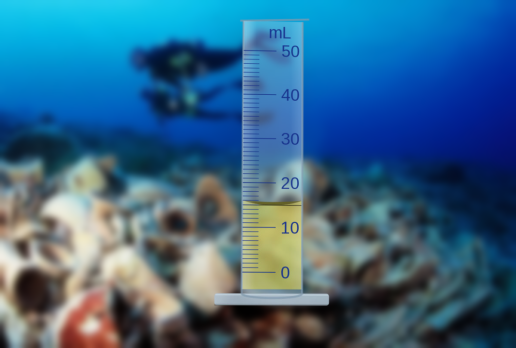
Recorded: 15; mL
